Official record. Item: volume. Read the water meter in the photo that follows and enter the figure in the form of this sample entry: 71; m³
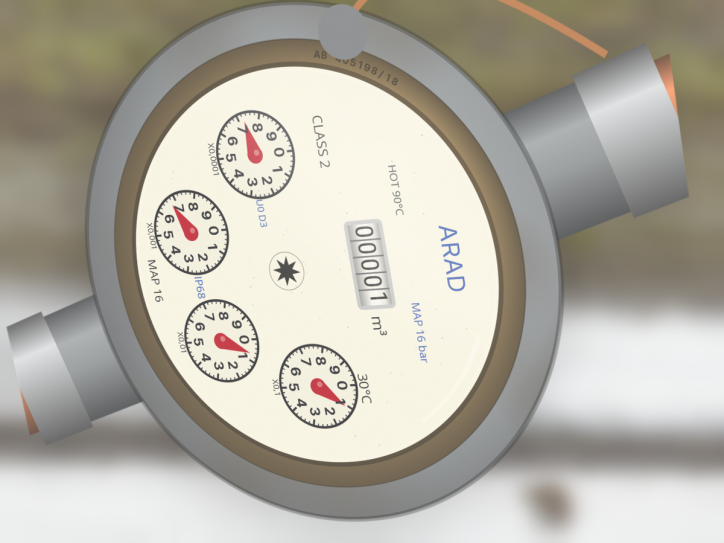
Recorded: 1.1067; m³
